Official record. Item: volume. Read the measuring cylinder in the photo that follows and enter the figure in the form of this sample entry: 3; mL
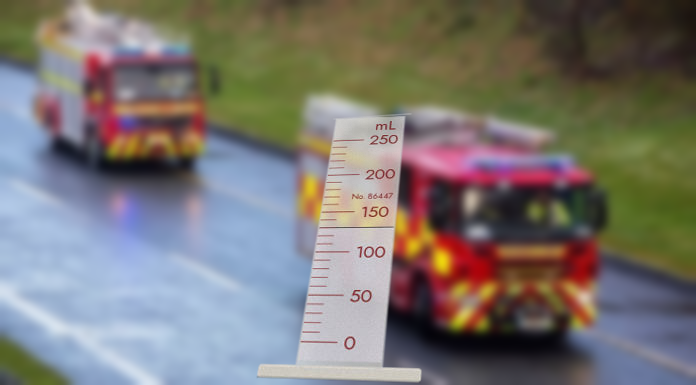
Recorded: 130; mL
